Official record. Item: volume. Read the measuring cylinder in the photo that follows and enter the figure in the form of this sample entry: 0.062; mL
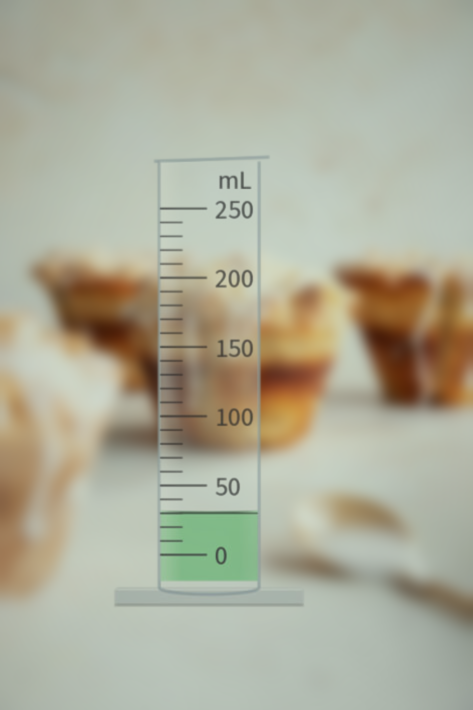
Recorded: 30; mL
